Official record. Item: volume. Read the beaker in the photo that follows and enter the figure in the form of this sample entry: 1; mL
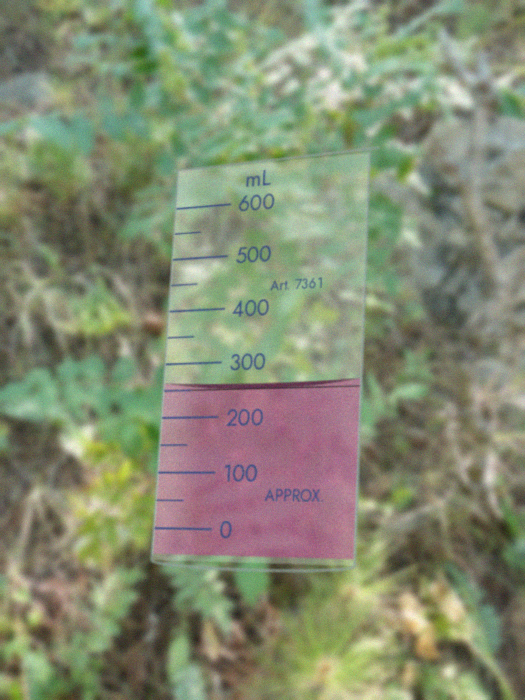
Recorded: 250; mL
